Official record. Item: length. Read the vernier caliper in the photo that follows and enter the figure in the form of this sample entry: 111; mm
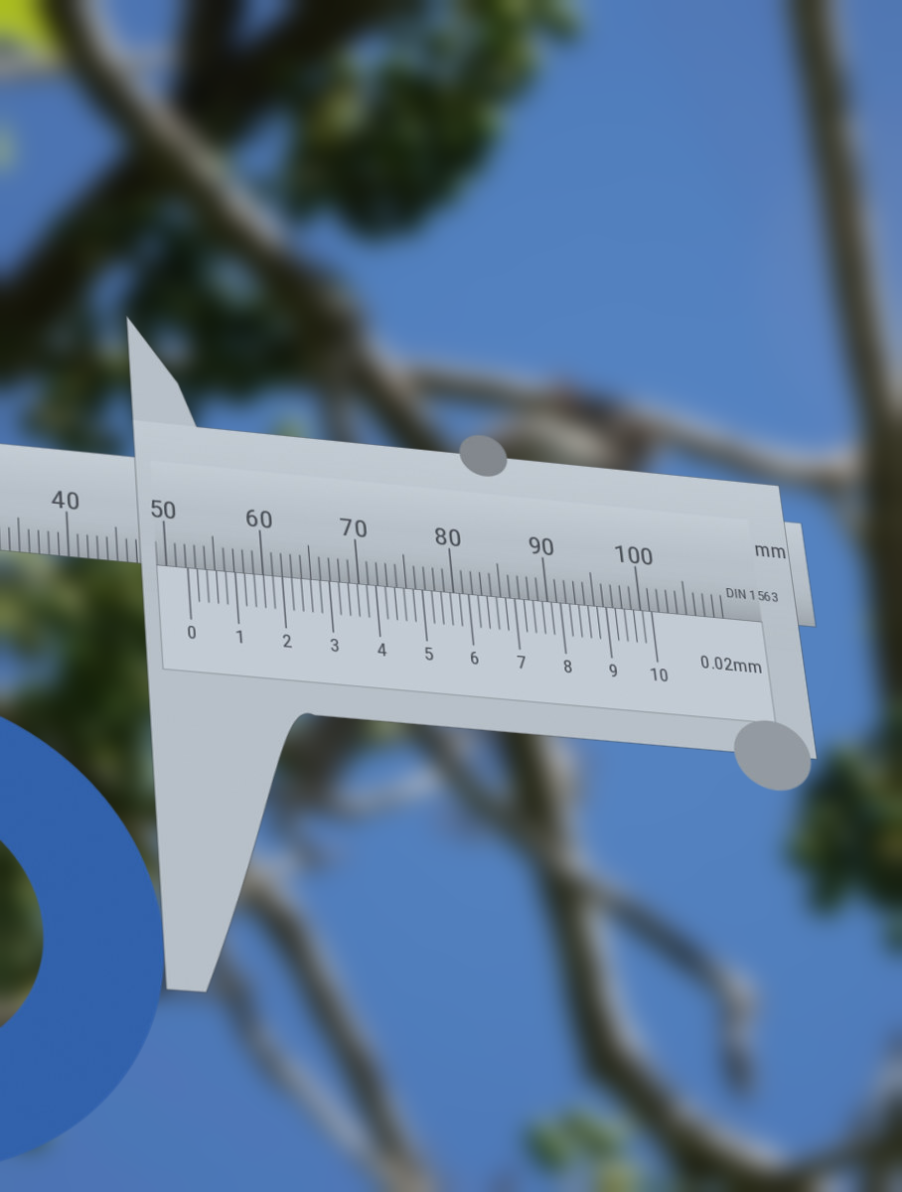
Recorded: 52.2; mm
